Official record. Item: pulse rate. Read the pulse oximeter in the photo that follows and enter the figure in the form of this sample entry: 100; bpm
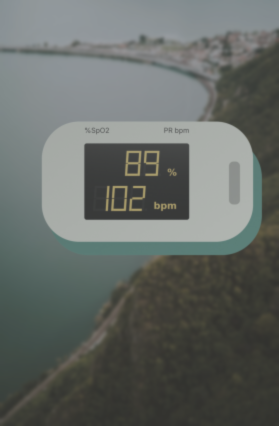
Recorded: 102; bpm
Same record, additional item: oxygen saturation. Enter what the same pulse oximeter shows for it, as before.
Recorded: 89; %
